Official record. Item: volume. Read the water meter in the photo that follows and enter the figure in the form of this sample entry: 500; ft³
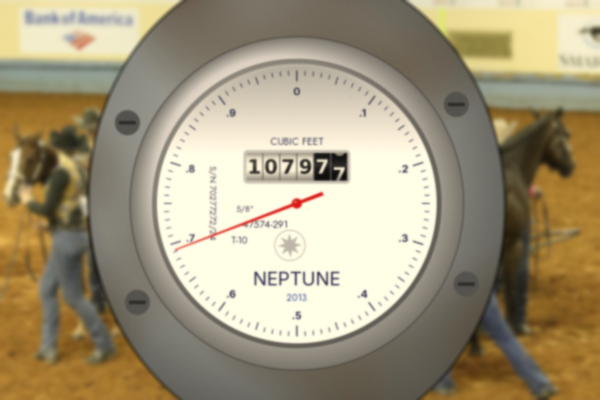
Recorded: 107976.69; ft³
